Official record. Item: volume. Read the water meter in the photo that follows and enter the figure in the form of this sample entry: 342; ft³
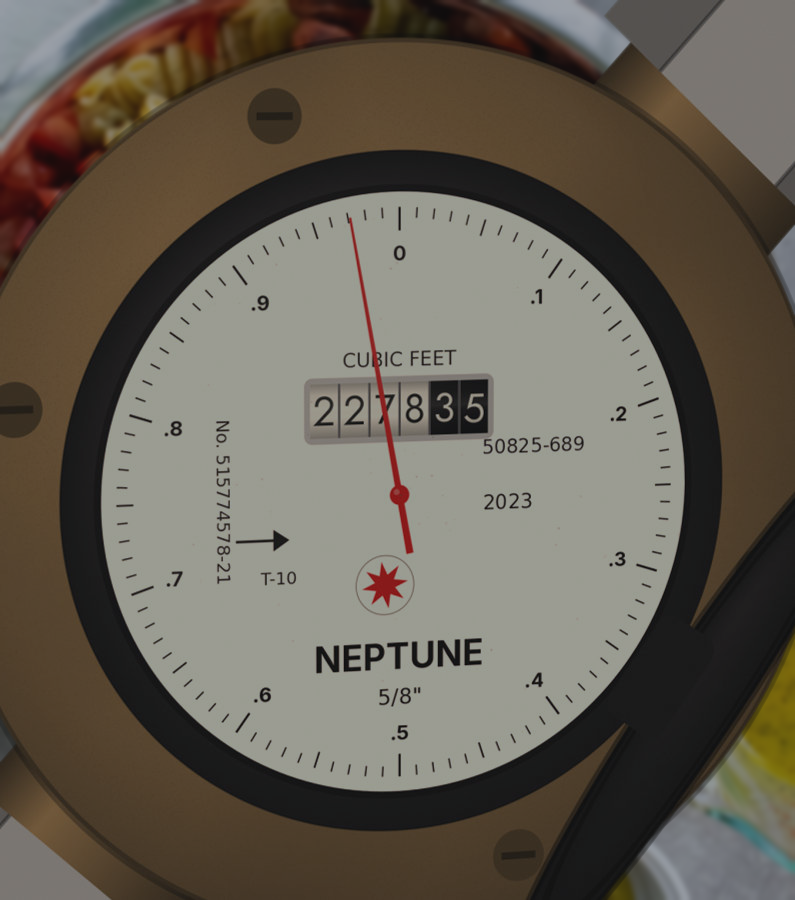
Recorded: 227834.97; ft³
